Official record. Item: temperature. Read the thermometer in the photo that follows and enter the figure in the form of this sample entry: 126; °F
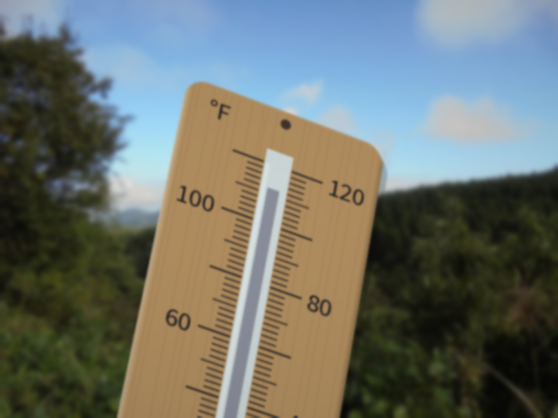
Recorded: 112; °F
